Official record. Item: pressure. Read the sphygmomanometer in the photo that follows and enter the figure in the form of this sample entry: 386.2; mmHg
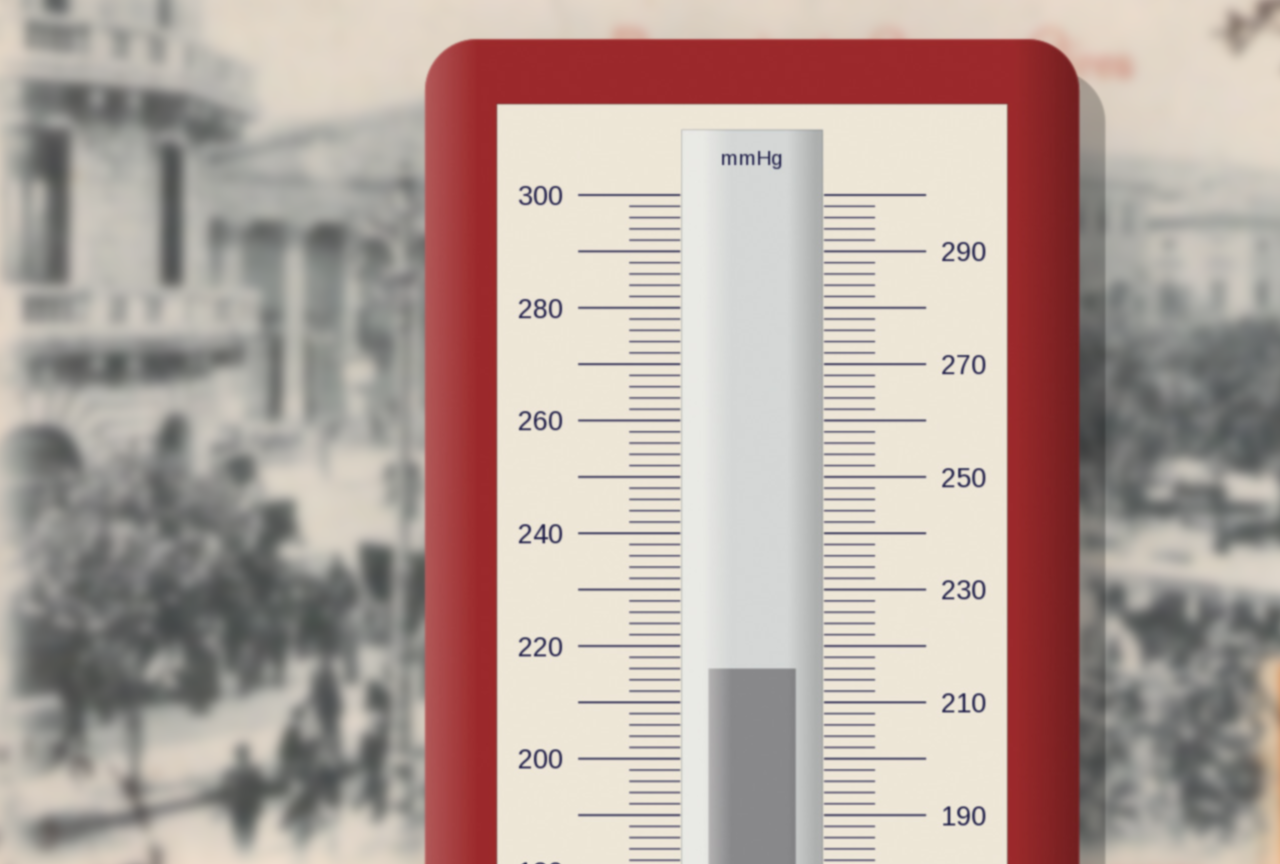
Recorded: 216; mmHg
